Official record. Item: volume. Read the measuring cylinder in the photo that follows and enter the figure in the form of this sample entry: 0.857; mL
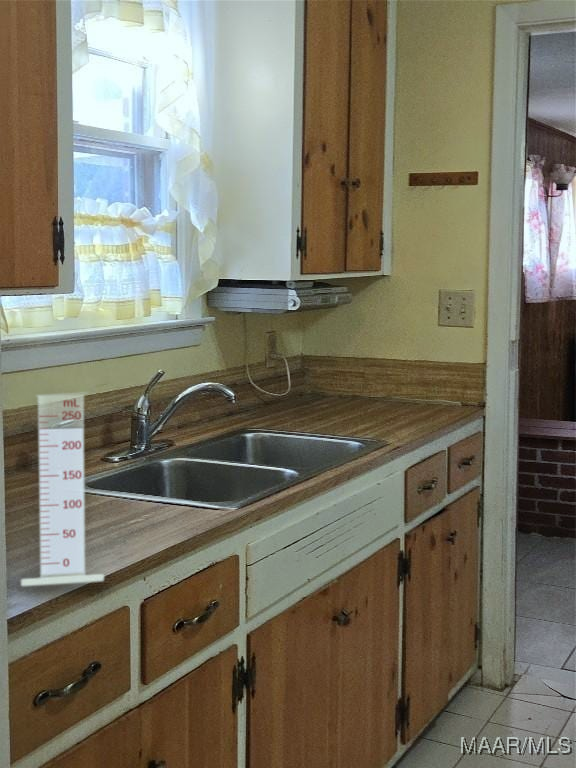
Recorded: 230; mL
